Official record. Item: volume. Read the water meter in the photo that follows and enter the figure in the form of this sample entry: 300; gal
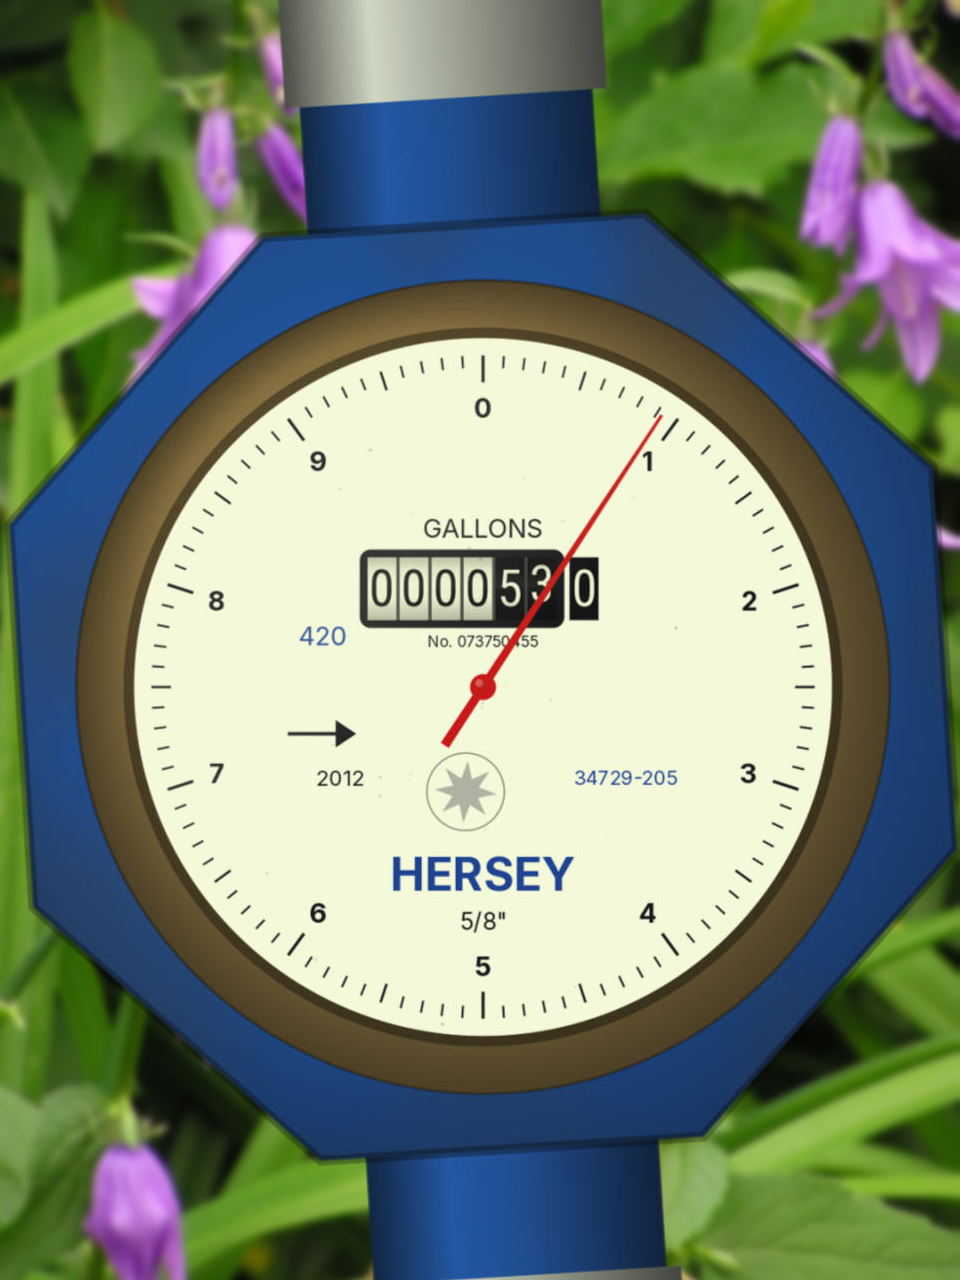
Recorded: 530.9; gal
